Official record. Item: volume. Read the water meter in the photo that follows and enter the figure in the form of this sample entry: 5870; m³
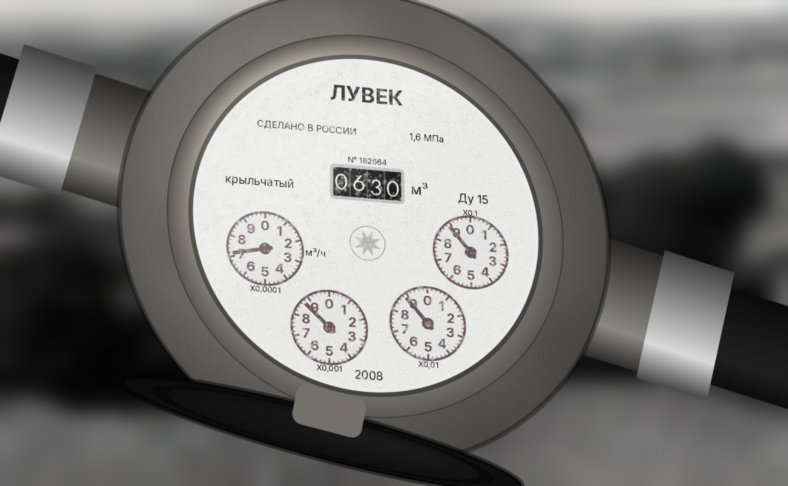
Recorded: 629.8887; m³
